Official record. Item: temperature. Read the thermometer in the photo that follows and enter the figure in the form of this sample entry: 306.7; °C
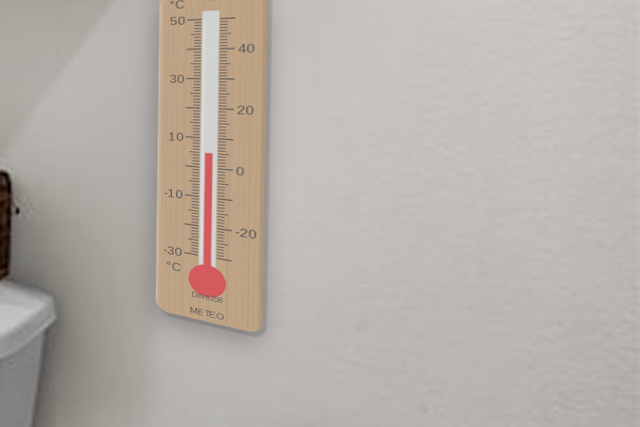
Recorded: 5; °C
